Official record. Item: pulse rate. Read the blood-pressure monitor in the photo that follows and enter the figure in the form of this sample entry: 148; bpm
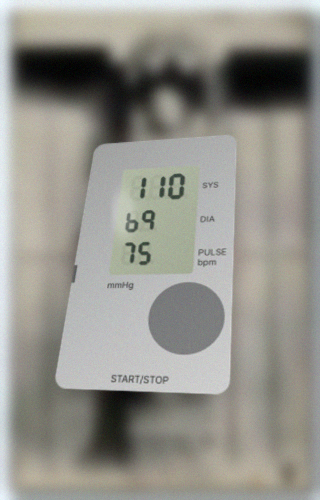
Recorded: 75; bpm
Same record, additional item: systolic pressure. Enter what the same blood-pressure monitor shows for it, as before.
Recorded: 110; mmHg
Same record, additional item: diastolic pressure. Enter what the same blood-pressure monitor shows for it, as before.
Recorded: 69; mmHg
